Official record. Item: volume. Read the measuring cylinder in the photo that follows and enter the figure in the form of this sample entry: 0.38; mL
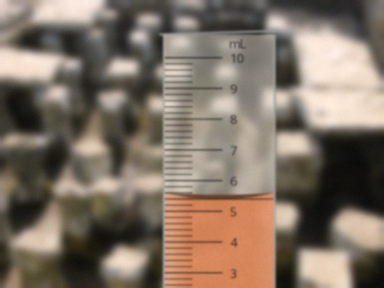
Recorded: 5.4; mL
